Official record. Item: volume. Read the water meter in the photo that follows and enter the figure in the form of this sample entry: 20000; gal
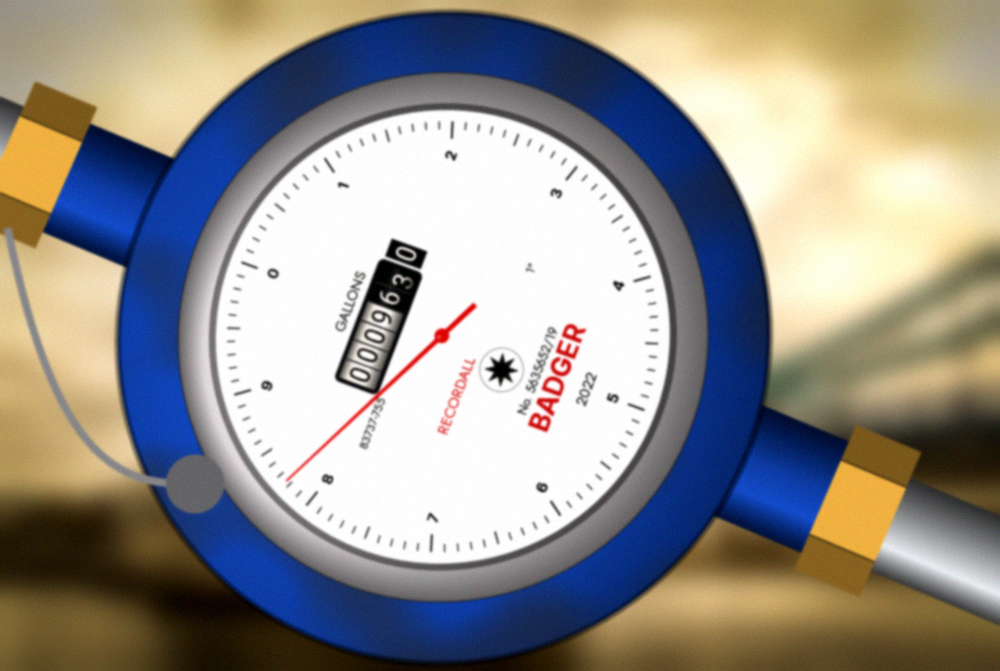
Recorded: 9628.2; gal
